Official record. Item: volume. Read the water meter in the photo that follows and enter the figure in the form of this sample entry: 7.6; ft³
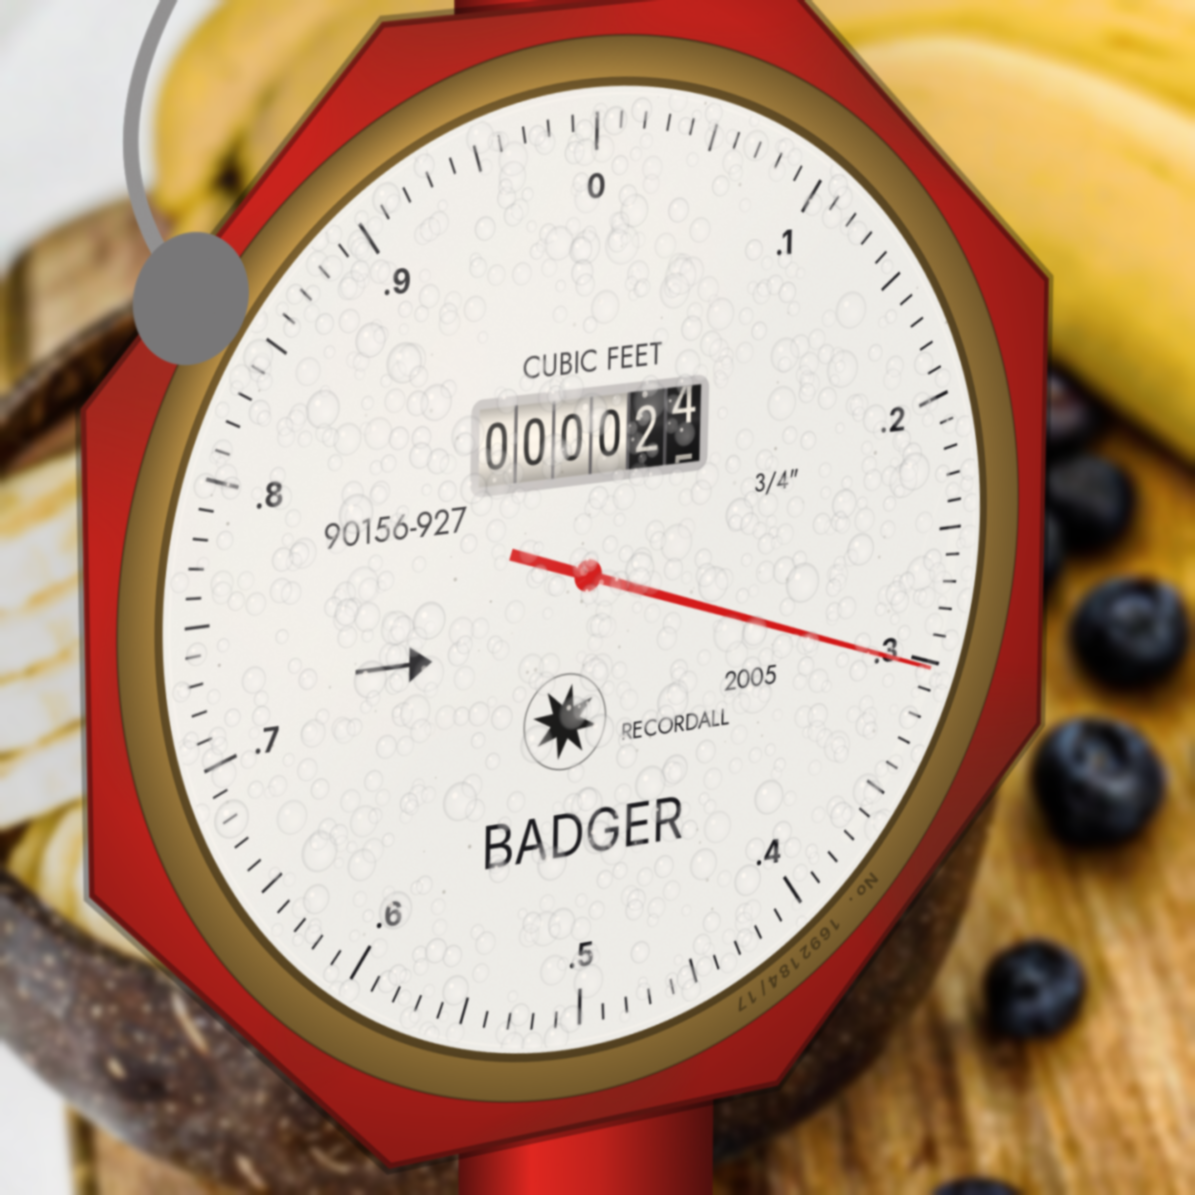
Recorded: 24.30; ft³
